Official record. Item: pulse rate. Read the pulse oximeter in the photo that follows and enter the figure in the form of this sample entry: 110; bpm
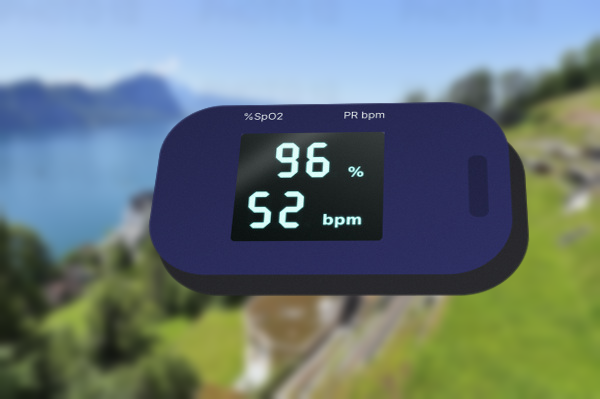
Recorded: 52; bpm
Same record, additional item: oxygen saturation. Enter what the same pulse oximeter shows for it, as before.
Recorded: 96; %
